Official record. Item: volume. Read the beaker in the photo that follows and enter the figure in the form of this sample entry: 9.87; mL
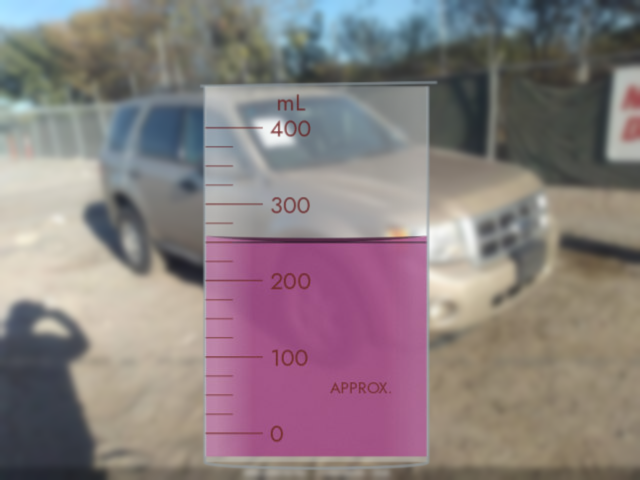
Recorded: 250; mL
